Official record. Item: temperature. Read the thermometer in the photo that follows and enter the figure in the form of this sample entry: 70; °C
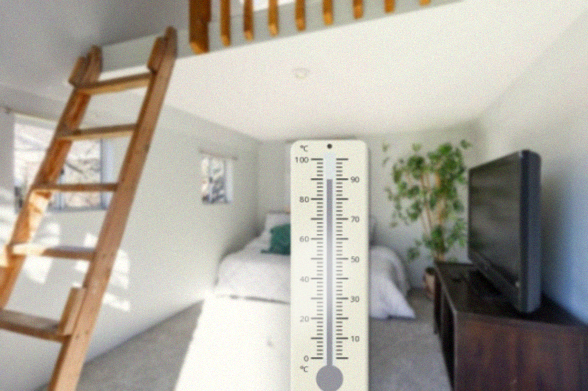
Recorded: 90; °C
